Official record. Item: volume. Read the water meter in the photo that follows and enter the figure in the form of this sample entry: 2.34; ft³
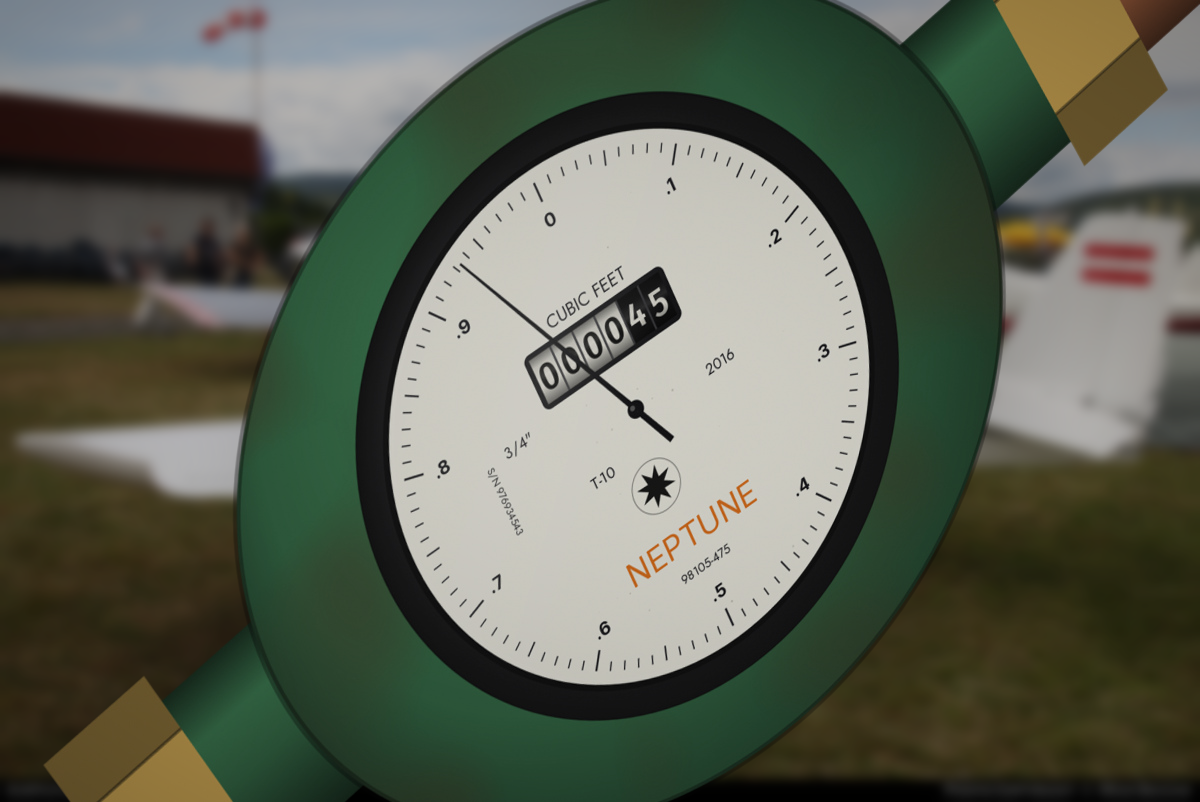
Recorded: 44.93; ft³
